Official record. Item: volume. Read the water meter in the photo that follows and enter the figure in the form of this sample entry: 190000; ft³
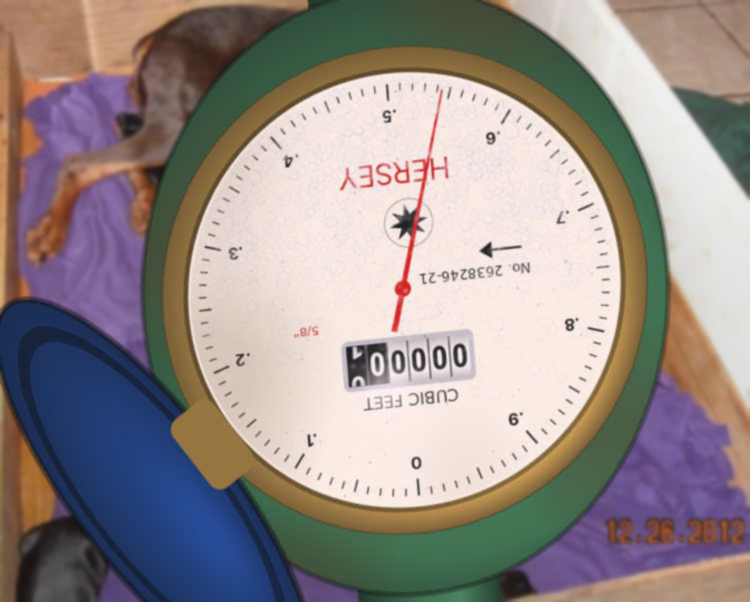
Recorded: 0.54; ft³
